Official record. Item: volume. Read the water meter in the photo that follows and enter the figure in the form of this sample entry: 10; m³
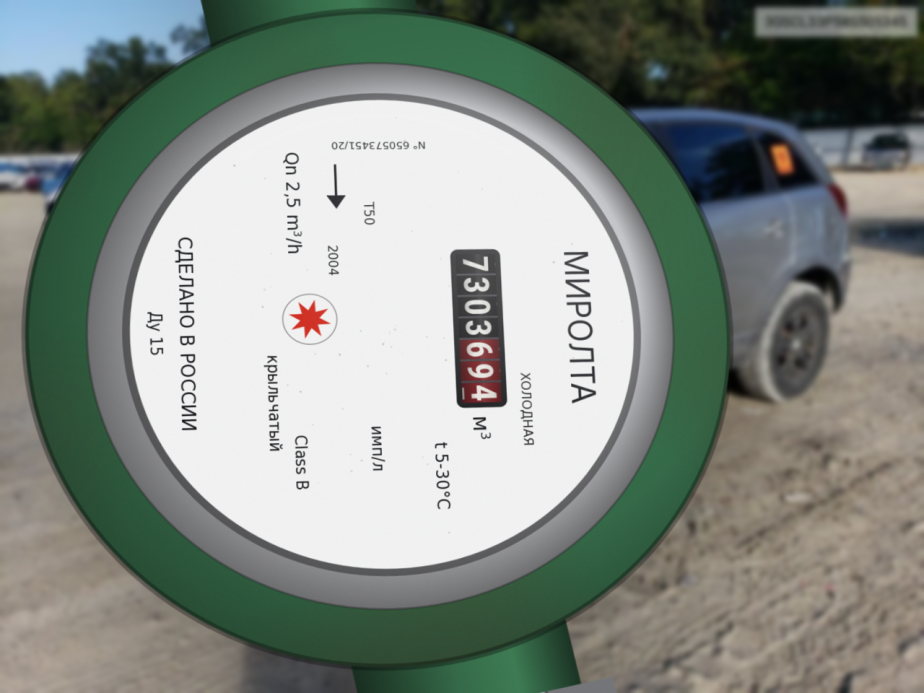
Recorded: 7303.694; m³
